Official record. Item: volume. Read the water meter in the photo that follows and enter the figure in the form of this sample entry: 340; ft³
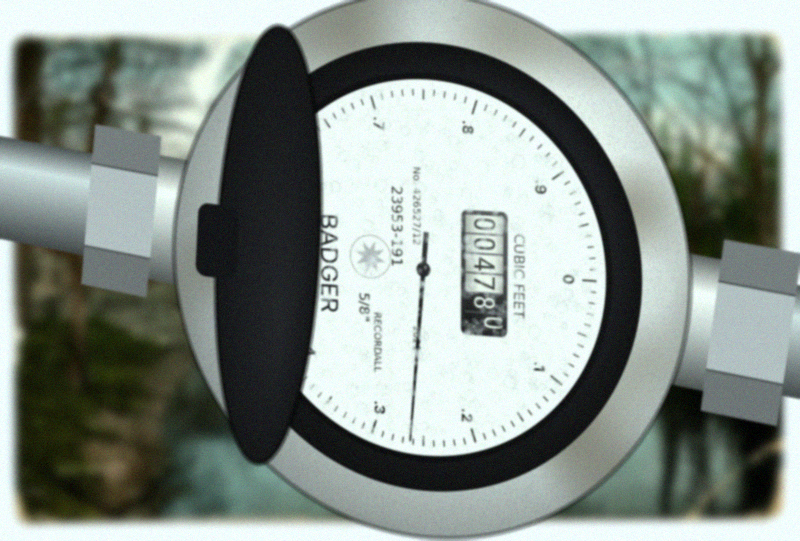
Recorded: 4780.26; ft³
